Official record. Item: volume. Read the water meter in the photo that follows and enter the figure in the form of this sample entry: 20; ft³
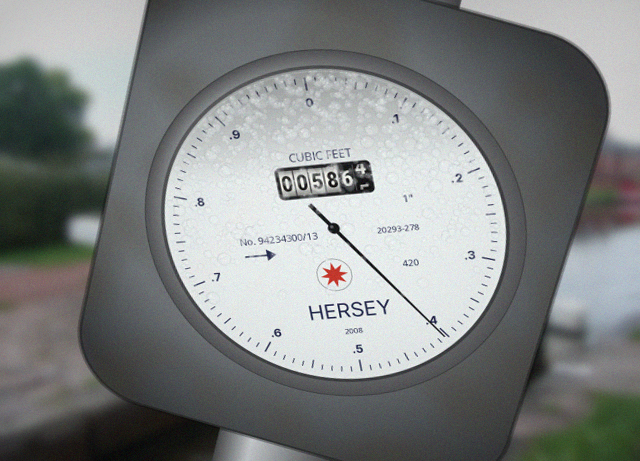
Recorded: 5864.40; ft³
